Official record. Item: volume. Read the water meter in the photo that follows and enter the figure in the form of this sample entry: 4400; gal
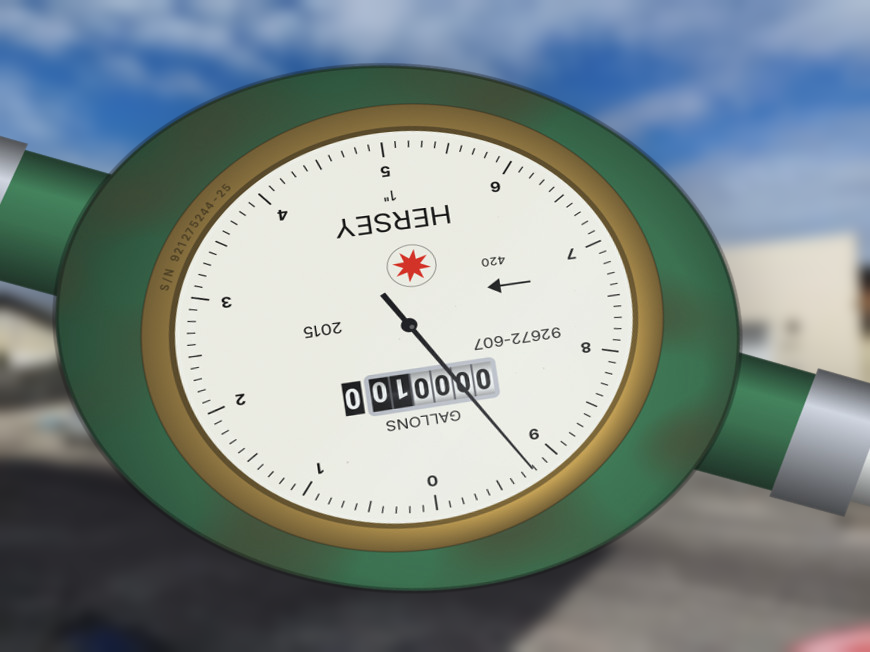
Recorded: 99.2; gal
